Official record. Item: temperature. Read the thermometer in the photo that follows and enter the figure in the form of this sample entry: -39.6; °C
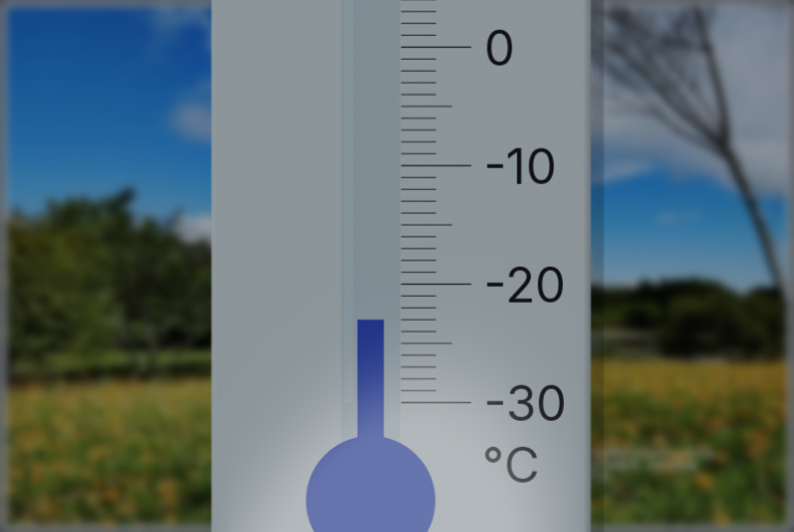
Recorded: -23; °C
